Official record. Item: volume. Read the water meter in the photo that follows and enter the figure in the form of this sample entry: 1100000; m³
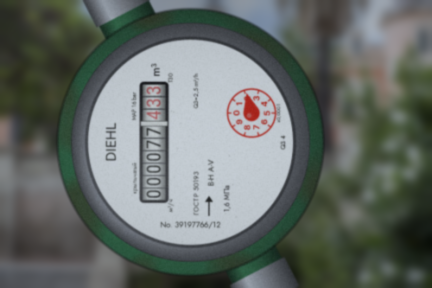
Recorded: 77.4332; m³
